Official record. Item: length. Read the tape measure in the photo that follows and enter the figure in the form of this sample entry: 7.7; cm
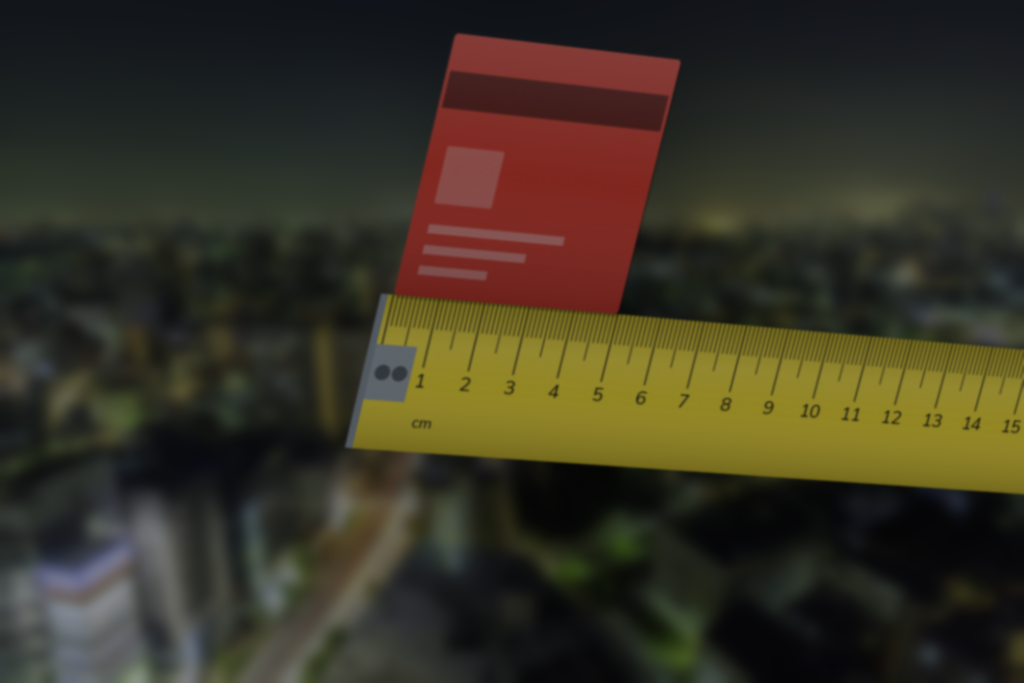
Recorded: 5; cm
